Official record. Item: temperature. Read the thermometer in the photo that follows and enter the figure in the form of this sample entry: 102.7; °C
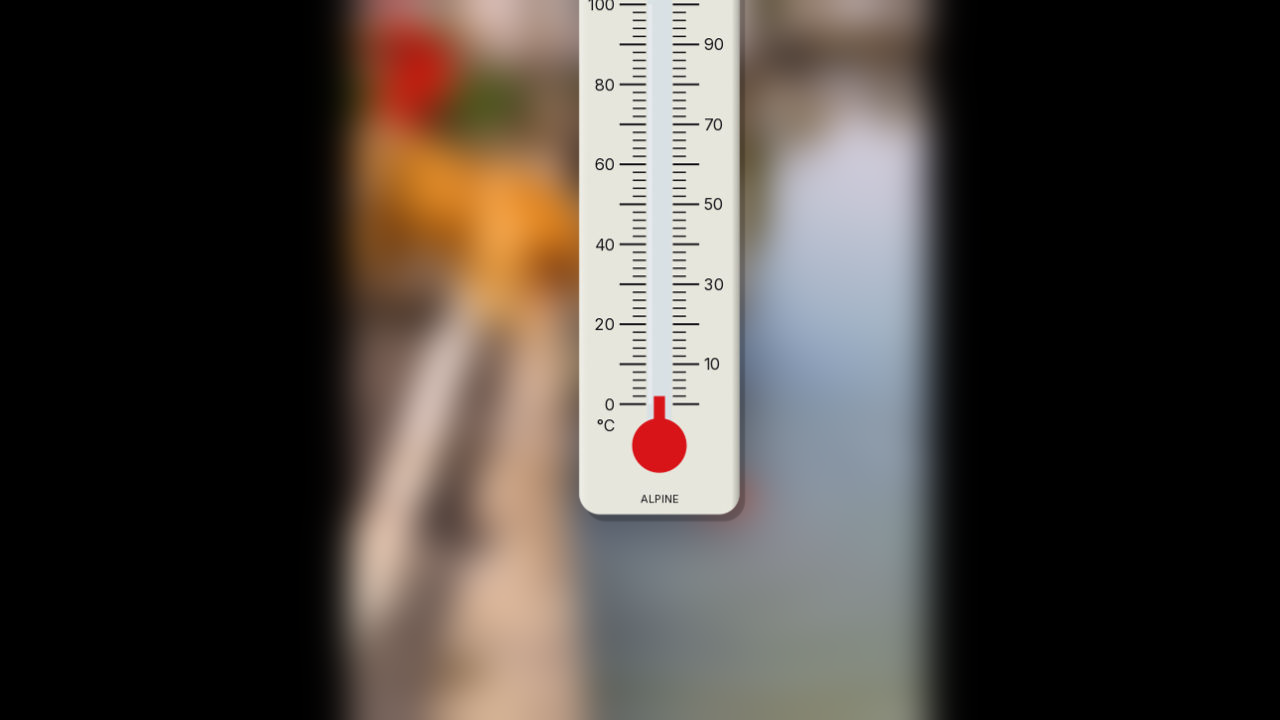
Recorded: 2; °C
